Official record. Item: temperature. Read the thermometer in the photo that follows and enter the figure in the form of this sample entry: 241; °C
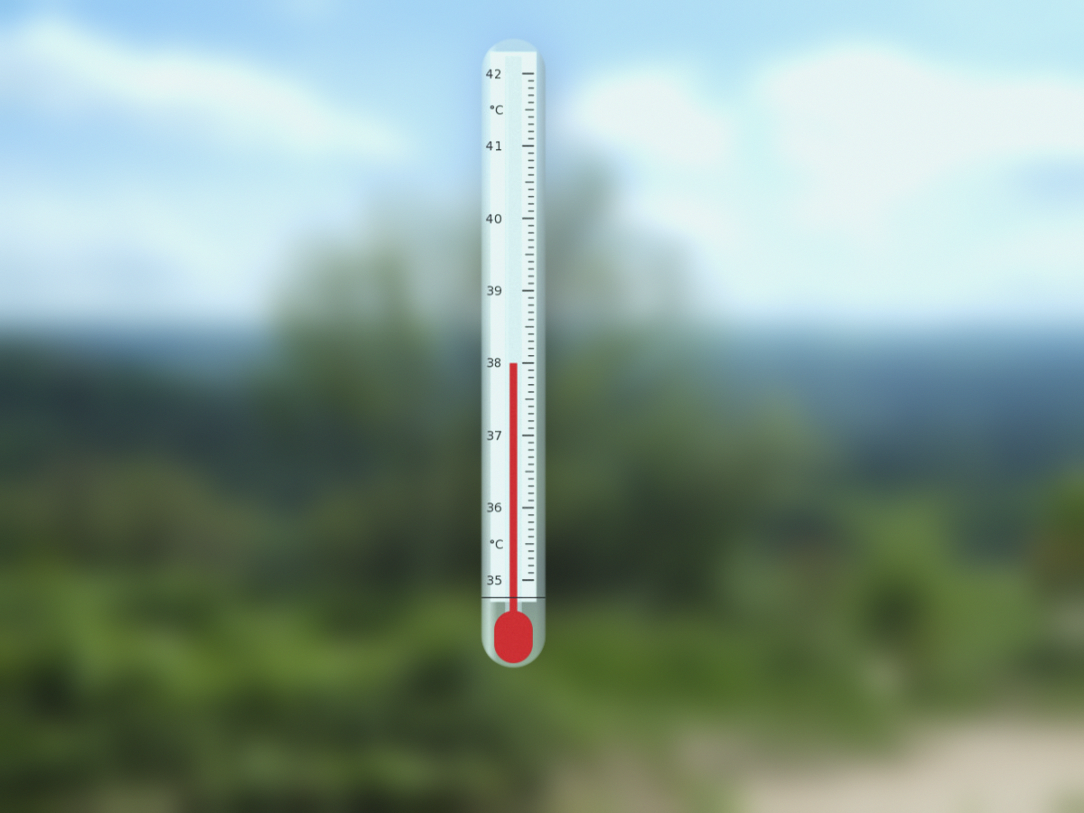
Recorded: 38; °C
